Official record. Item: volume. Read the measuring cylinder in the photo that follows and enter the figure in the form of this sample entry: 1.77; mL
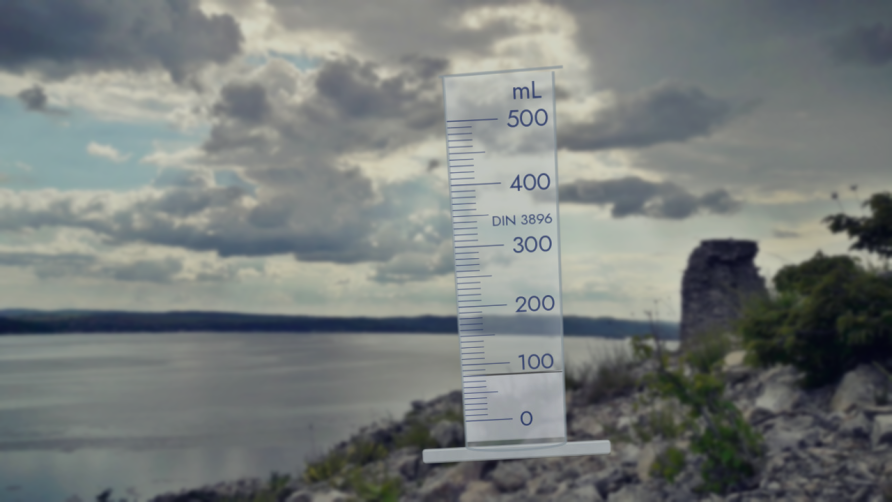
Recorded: 80; mL
